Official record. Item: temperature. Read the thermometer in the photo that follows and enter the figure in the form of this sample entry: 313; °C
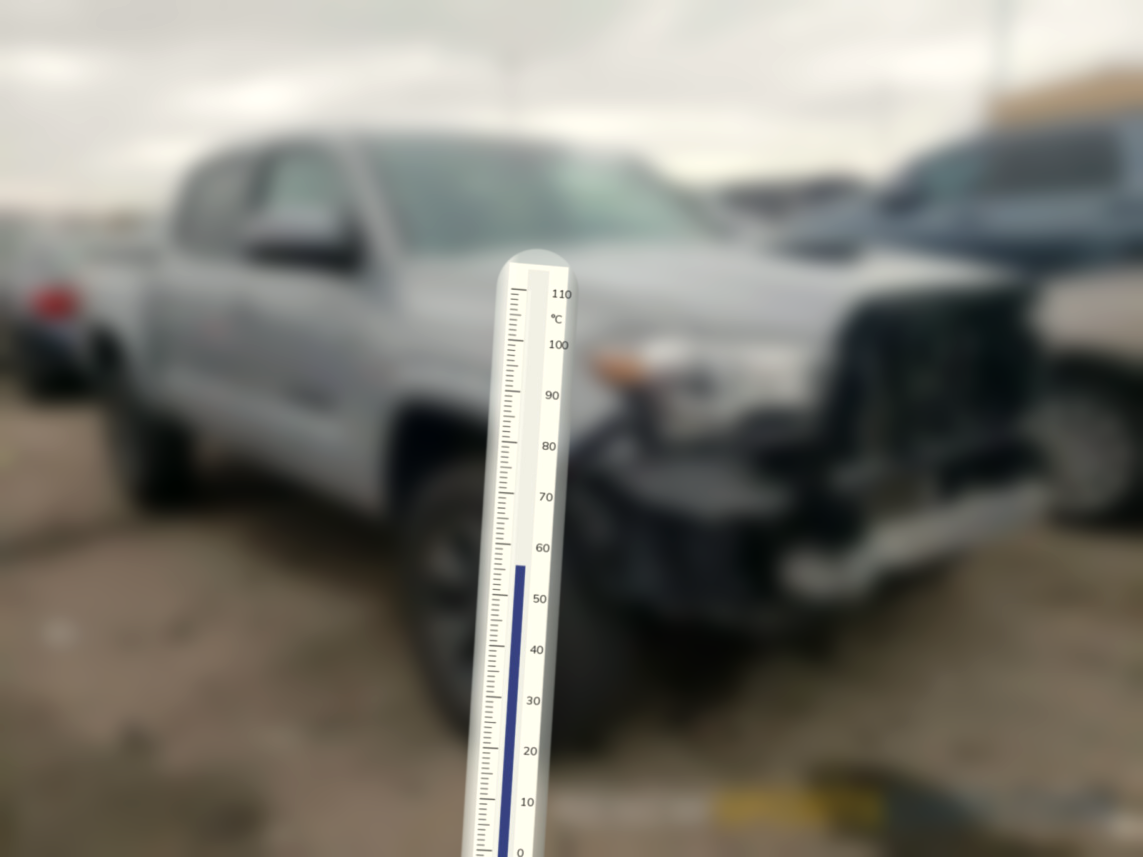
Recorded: 56; °C
